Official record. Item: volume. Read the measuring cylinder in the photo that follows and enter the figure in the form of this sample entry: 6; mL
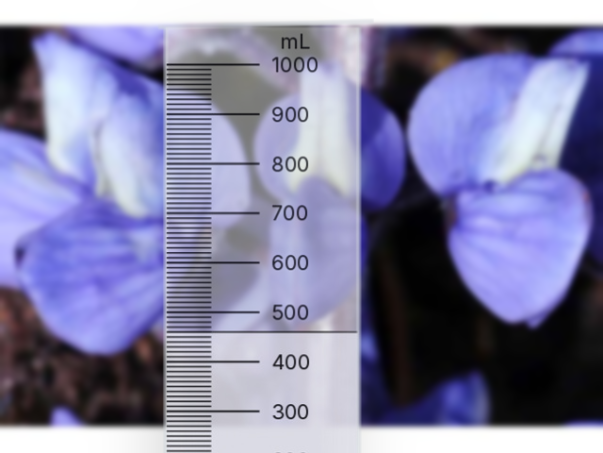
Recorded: 460; mL
